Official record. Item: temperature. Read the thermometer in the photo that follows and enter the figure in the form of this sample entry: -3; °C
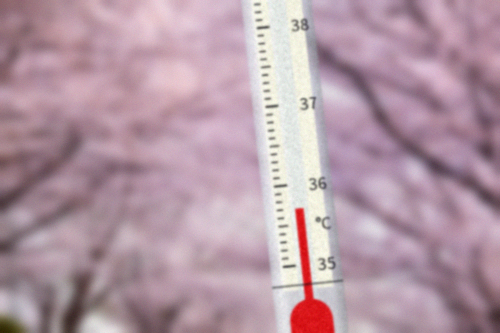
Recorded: 35.7; °C
